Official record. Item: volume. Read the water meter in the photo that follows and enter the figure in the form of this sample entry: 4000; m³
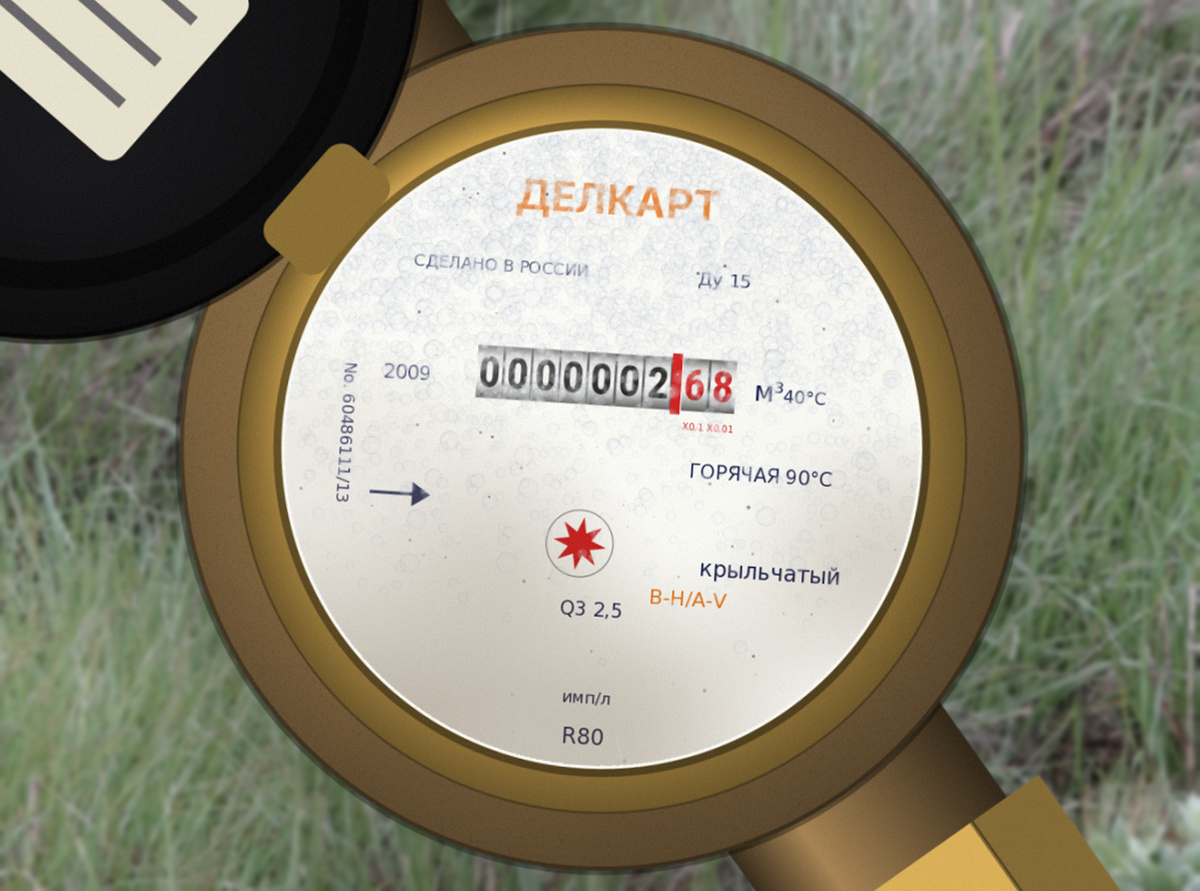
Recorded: 2.68; m³
